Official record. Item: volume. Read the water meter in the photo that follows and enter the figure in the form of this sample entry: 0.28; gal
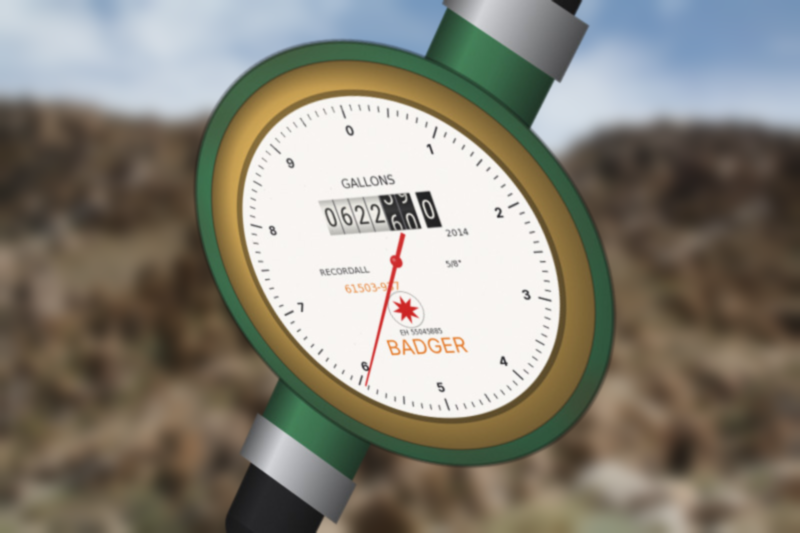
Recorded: 622595.9; gal
